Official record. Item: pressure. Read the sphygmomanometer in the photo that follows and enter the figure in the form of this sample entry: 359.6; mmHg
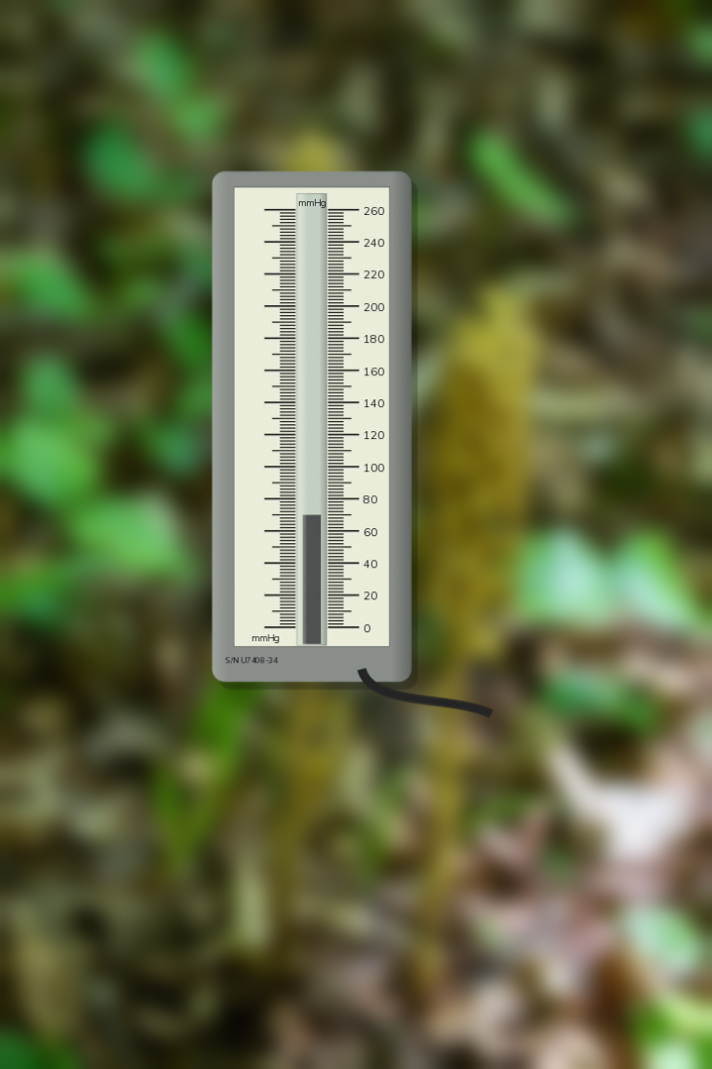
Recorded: 70; mmHg
